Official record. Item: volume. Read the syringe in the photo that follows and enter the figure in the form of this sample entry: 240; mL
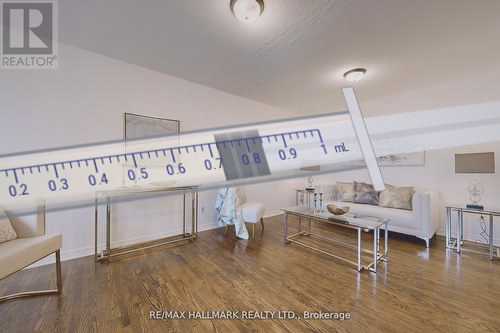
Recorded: 0.72; mL
